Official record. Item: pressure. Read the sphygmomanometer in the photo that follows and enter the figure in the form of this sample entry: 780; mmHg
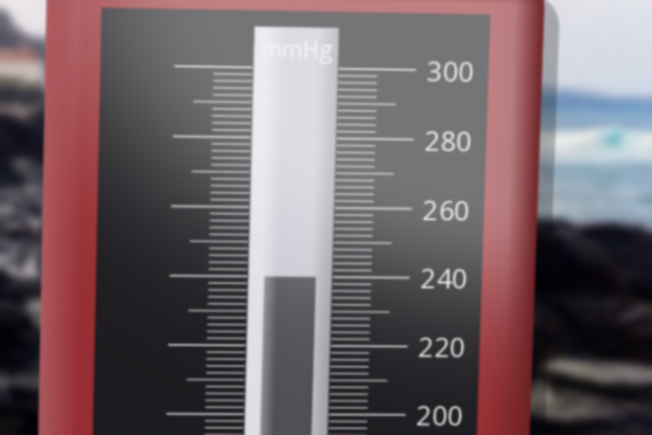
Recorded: 240; mmHg
